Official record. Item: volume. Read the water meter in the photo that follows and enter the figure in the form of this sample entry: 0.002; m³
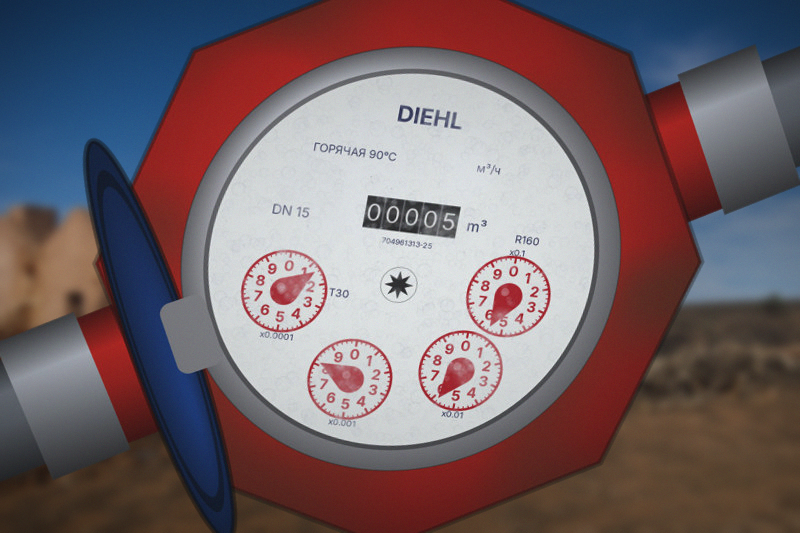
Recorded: 5.5581; m³
